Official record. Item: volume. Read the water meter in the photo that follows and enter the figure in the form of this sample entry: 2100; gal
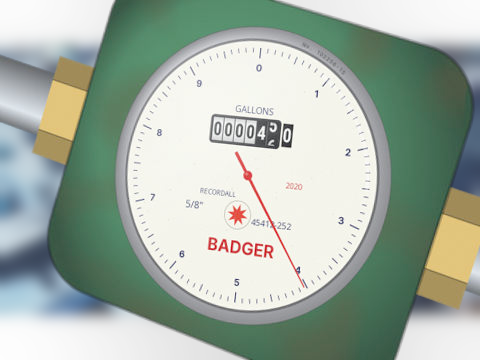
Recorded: 454.0; gal
